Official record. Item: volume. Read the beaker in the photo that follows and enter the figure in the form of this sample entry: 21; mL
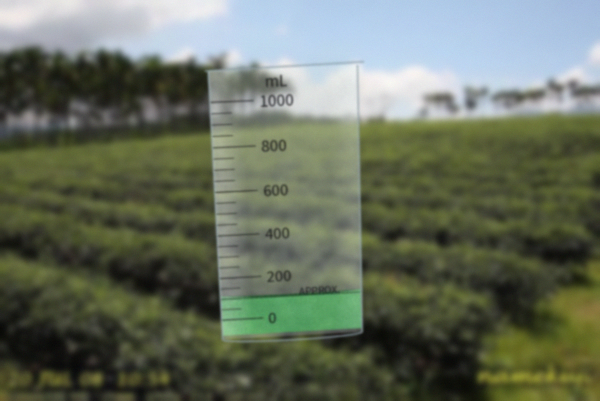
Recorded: 100; mL
